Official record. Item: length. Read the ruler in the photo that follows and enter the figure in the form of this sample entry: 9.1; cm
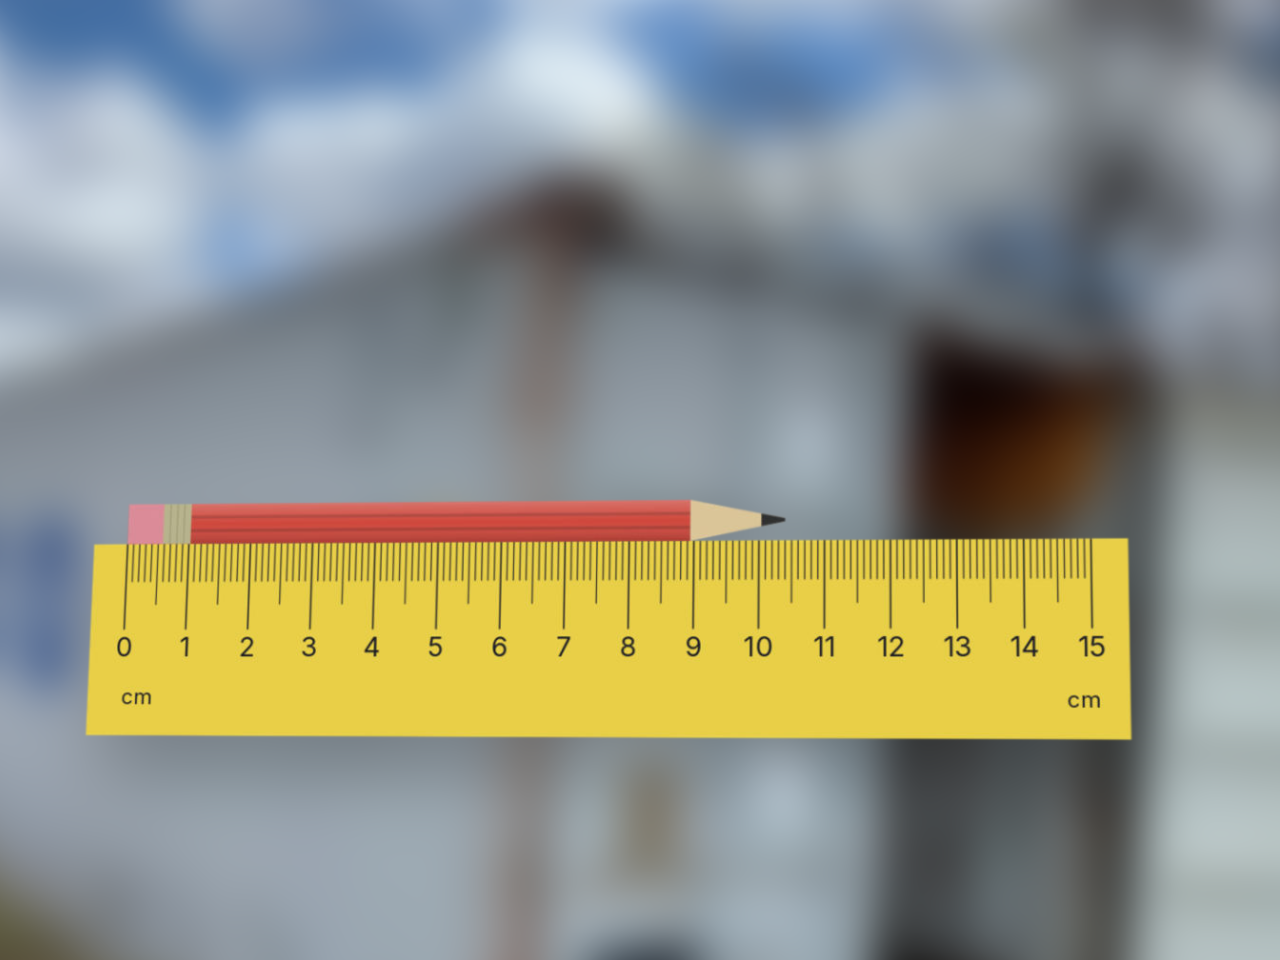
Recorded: 10.4; cm
